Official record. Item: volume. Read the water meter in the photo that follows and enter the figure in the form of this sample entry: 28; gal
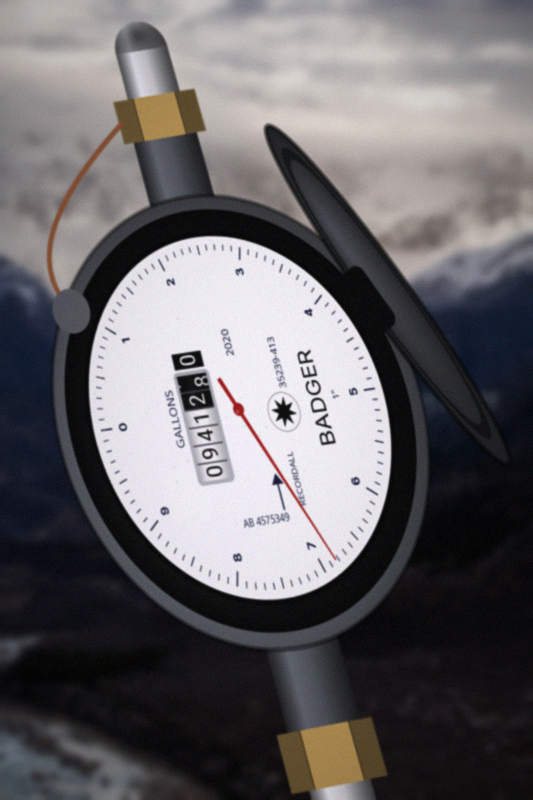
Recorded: 941276.8; gal
